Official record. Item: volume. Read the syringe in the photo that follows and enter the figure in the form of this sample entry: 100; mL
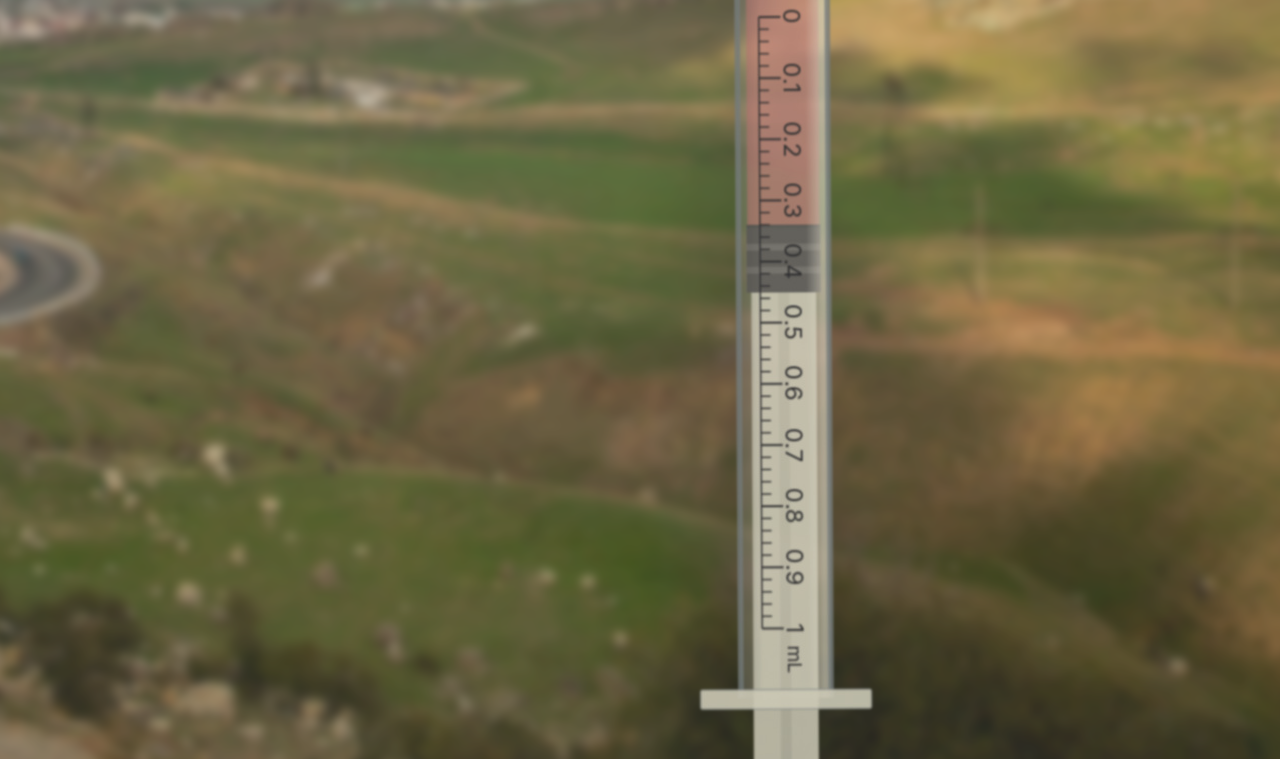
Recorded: 0.34; mL
